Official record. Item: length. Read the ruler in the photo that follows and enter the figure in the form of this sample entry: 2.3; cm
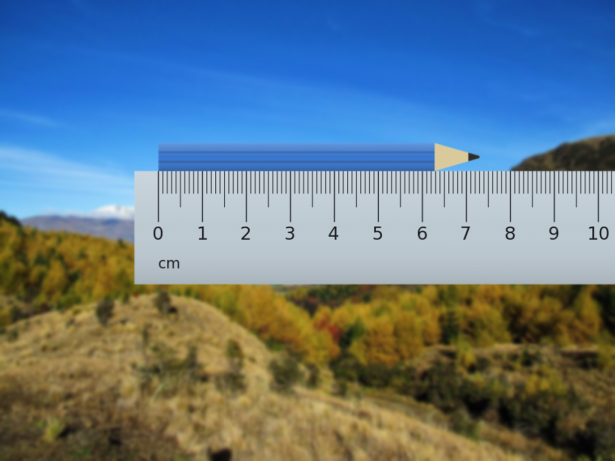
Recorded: 7.3; cm
